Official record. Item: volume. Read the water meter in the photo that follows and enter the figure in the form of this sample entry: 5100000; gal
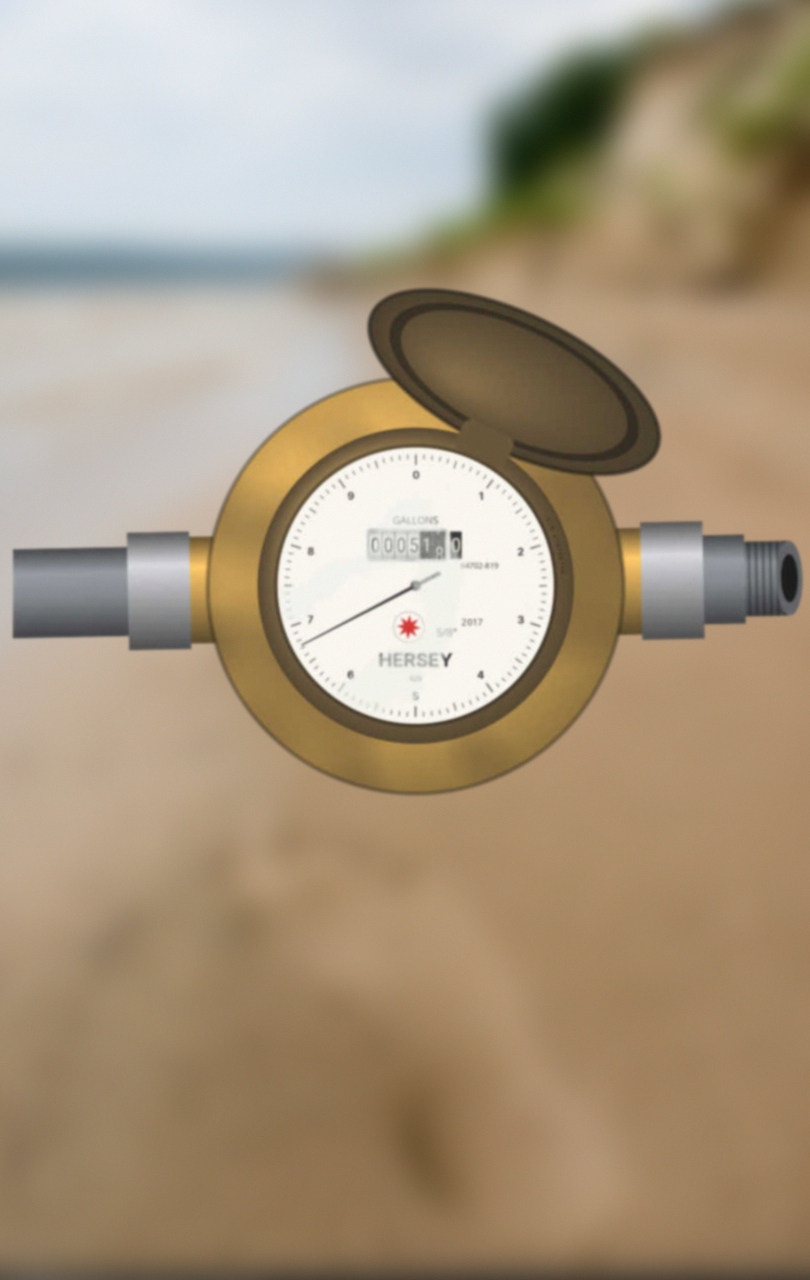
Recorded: 5176.7; gal
